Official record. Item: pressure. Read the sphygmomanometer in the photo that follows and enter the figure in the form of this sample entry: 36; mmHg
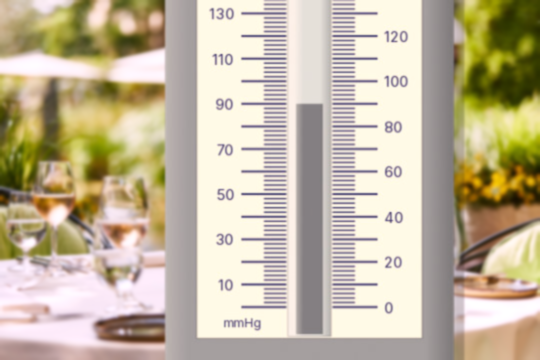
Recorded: 90; mmHg
